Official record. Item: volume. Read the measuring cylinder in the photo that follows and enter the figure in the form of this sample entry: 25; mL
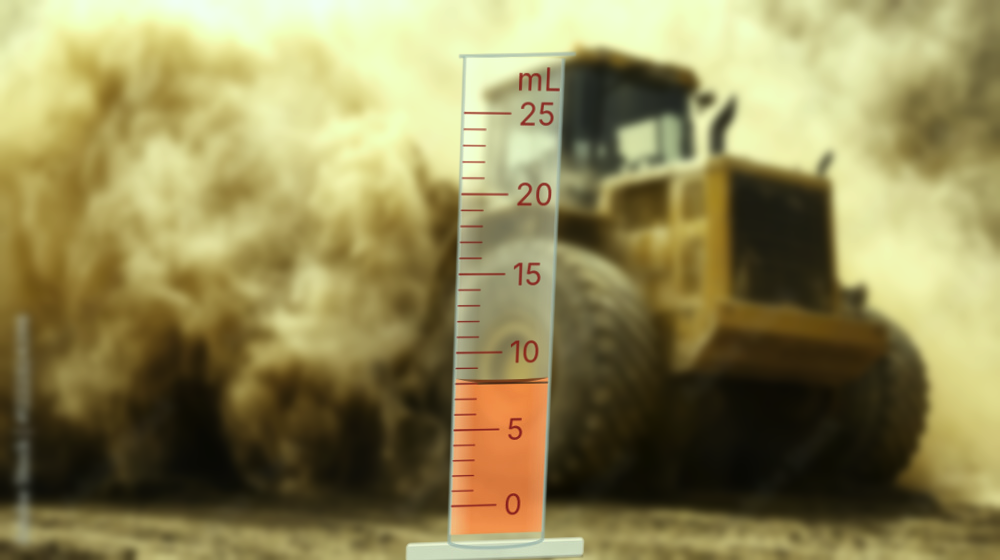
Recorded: 8; mL
